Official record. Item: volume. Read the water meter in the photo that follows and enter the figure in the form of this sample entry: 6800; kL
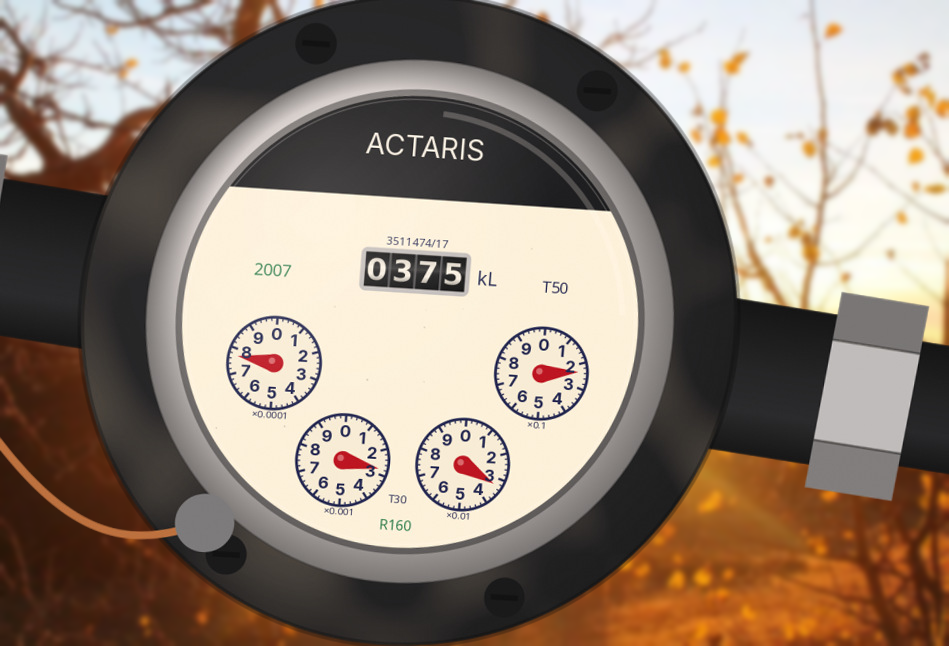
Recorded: 375.2327; kL
